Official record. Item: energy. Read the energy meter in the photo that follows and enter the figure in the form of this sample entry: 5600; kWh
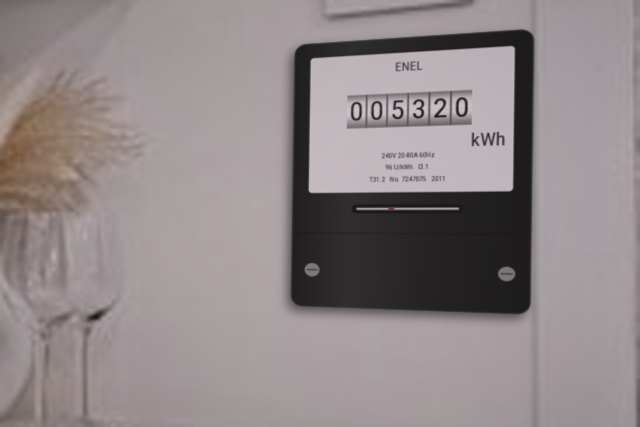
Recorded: 5320; kWh
